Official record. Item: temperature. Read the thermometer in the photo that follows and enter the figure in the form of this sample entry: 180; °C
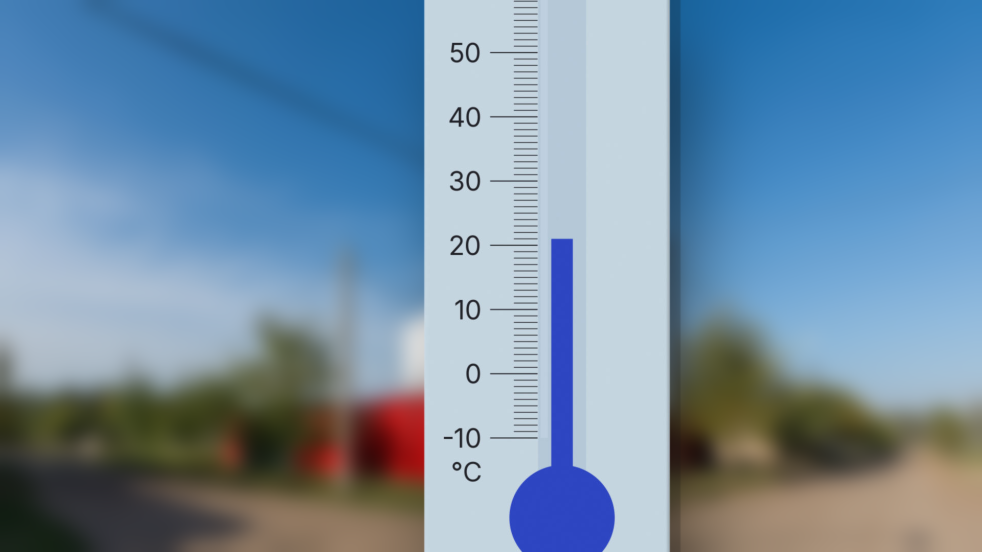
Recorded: 21; °C
